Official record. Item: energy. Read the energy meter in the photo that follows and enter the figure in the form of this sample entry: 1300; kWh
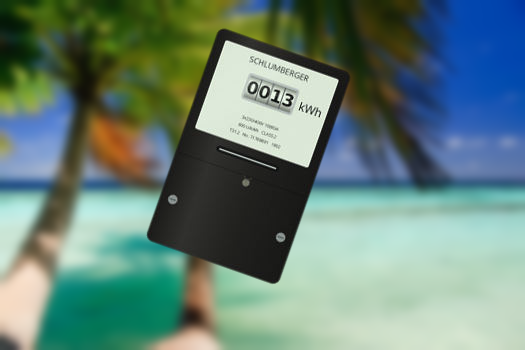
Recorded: 13; kWh
